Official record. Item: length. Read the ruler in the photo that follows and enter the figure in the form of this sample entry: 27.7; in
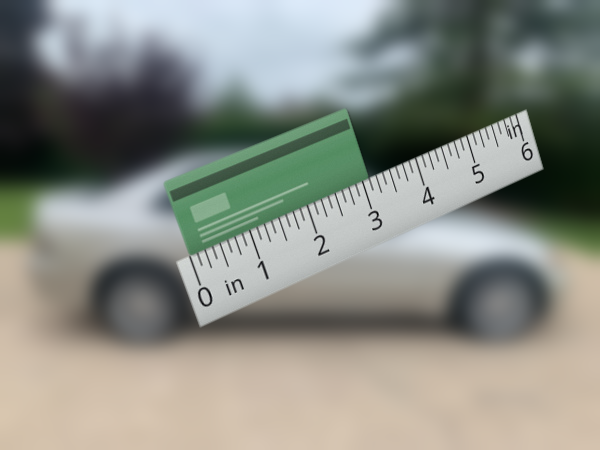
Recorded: 3.125; in
